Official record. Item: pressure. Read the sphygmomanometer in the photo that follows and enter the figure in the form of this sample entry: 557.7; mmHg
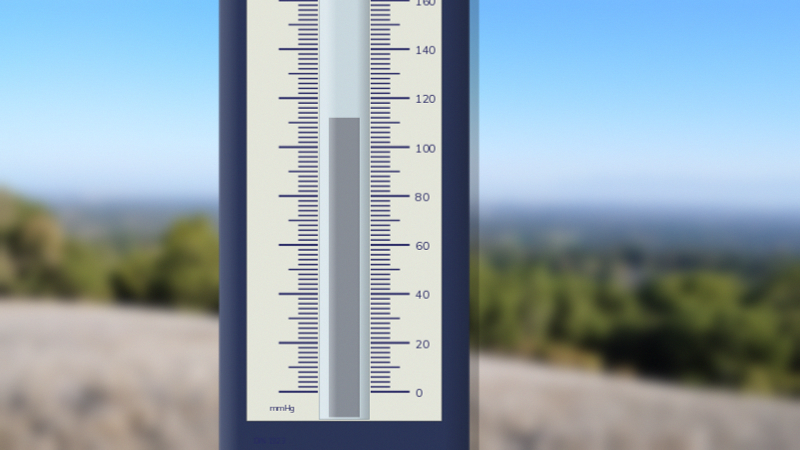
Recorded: 112; mmHg
